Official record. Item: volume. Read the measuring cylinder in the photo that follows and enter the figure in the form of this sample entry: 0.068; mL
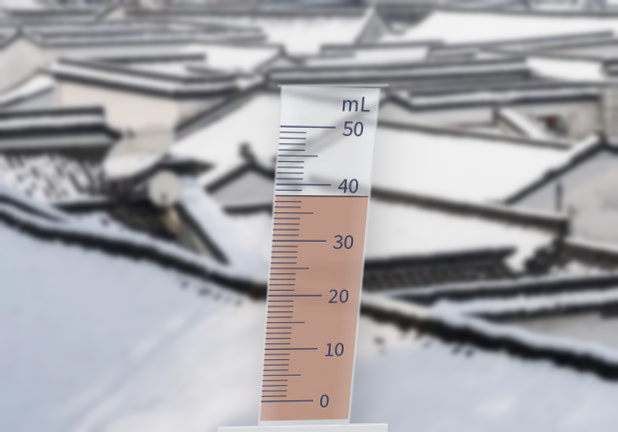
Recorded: 38; mL
